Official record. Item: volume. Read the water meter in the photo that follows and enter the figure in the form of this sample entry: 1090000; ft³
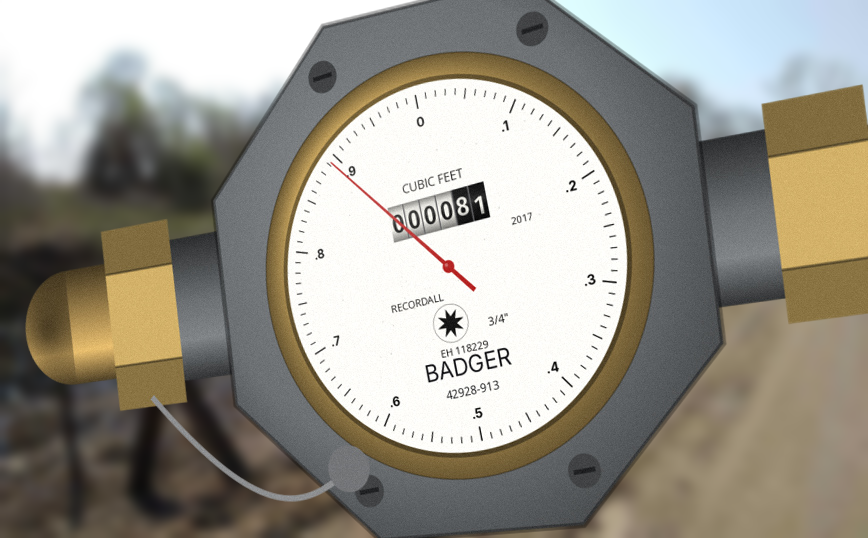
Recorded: 80.89; ft³
